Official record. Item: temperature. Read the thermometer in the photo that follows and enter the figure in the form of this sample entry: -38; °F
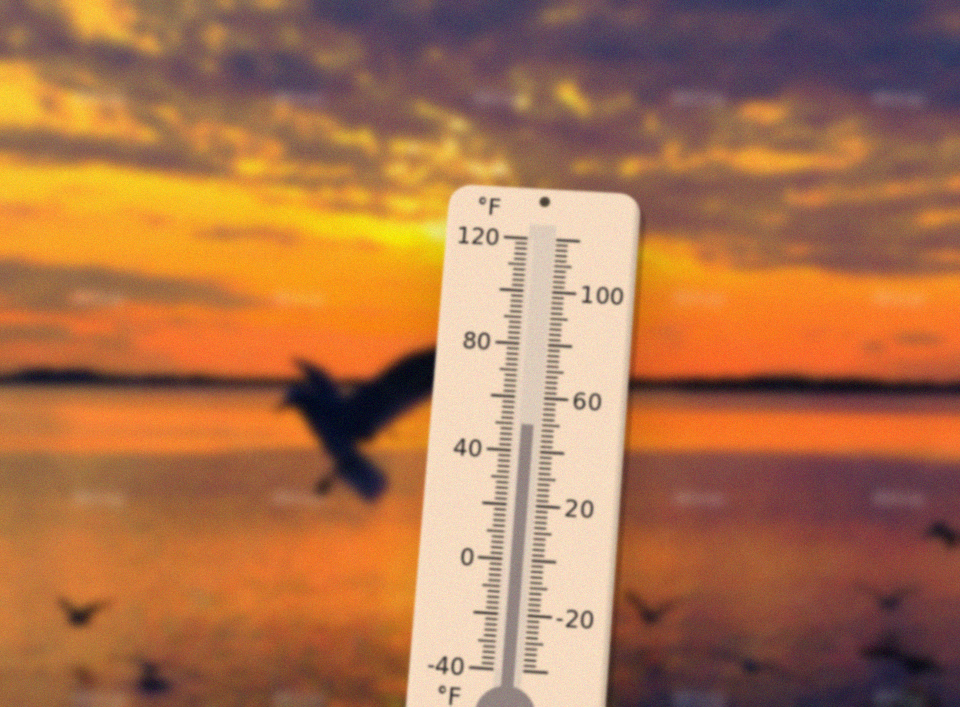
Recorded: 50; °F
